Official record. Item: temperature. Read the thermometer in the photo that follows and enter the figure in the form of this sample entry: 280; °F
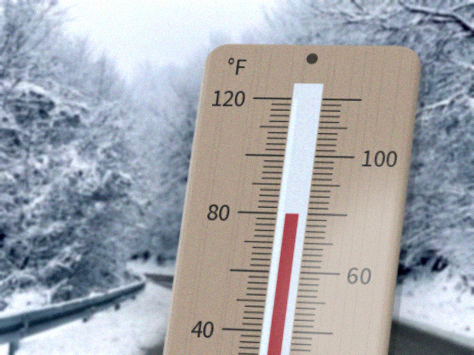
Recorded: 80; °F
